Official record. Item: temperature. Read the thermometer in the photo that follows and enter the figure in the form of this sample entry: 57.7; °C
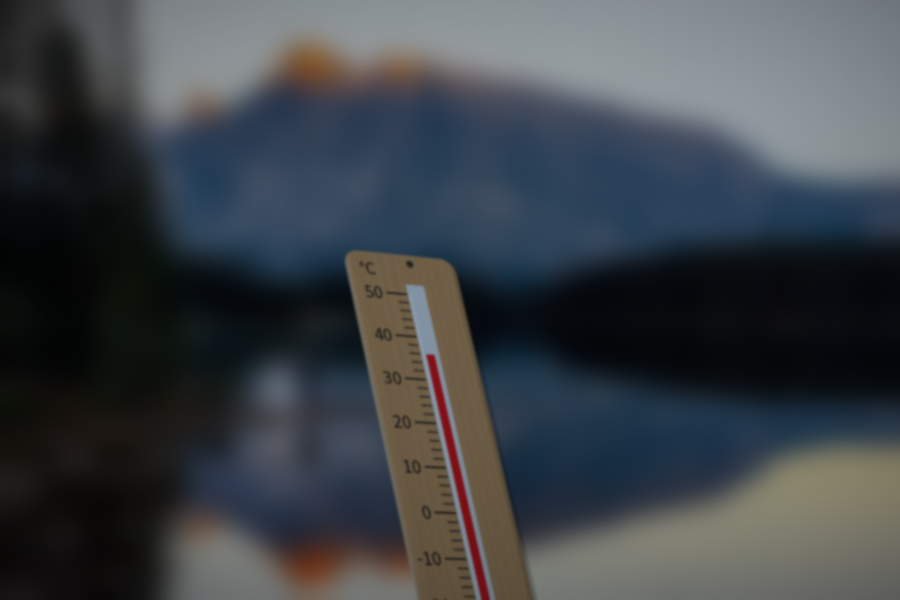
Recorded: 36; °C
